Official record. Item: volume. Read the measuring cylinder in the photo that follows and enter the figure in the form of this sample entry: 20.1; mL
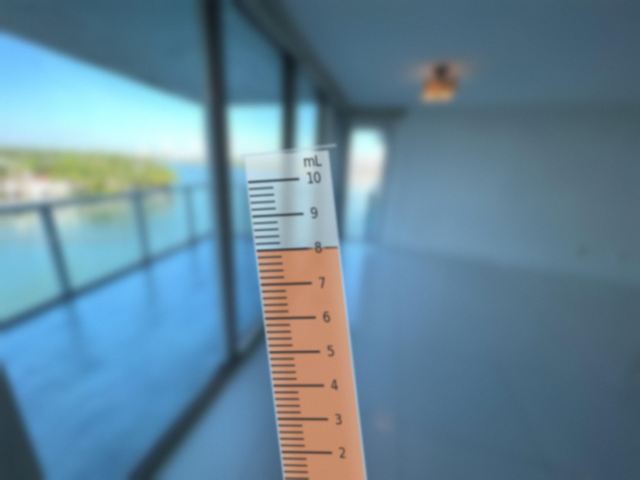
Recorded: 8; mL
